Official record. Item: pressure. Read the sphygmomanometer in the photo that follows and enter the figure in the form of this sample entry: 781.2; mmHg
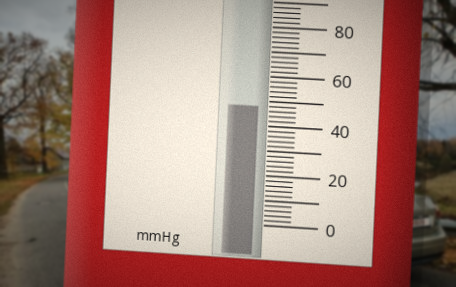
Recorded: 48; mmHg
